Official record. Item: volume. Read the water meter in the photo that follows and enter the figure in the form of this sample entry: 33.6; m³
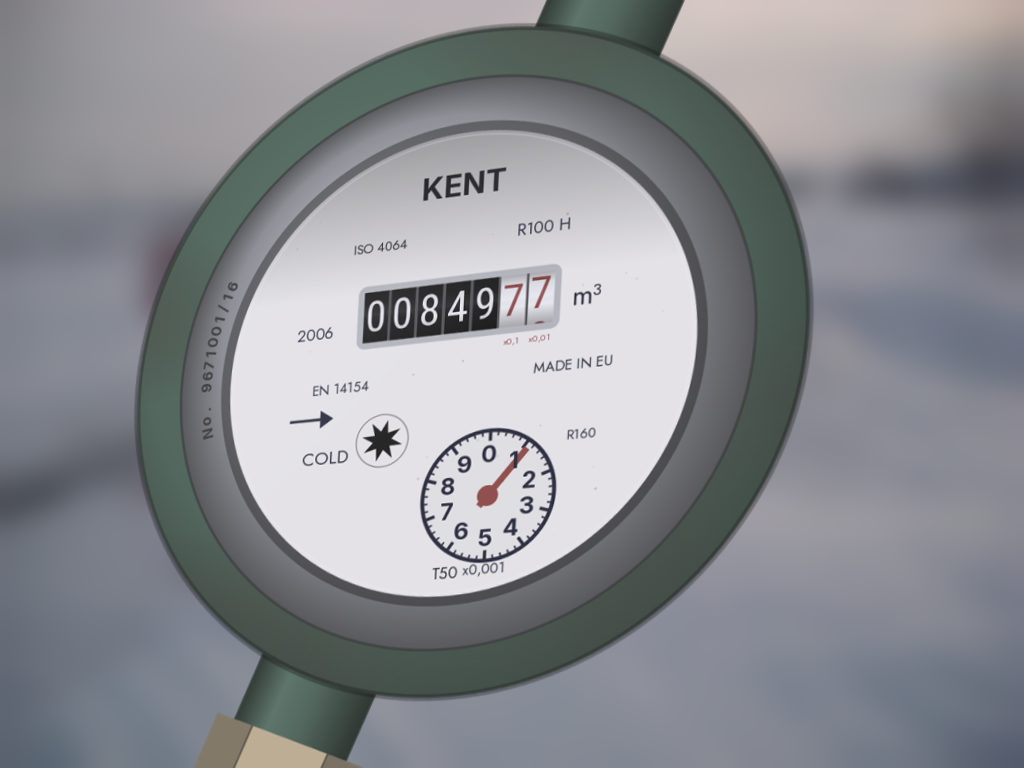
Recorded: 849.771; m³
